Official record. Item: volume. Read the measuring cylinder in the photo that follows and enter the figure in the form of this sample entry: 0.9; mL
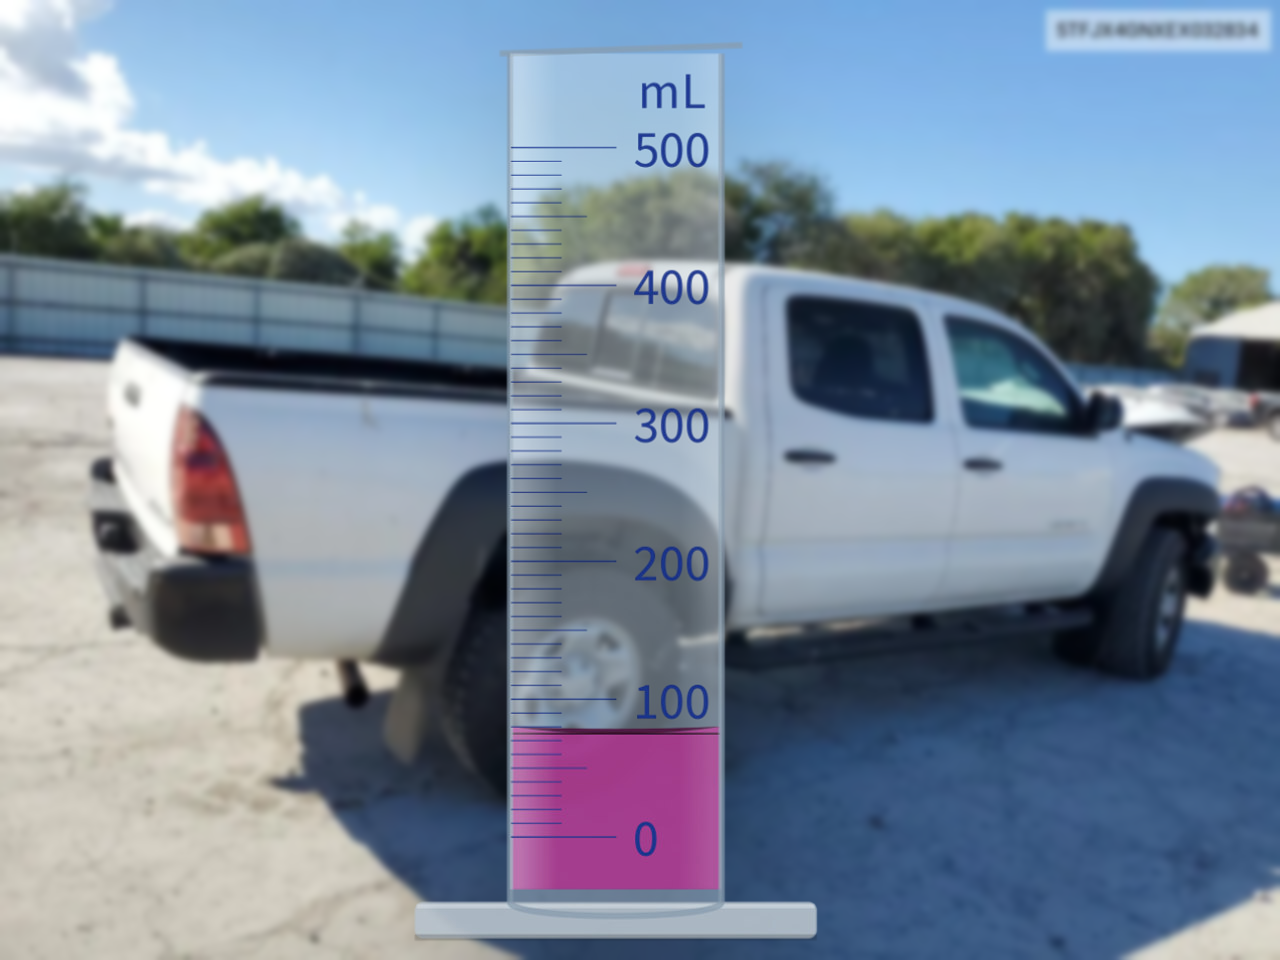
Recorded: 75; mL
